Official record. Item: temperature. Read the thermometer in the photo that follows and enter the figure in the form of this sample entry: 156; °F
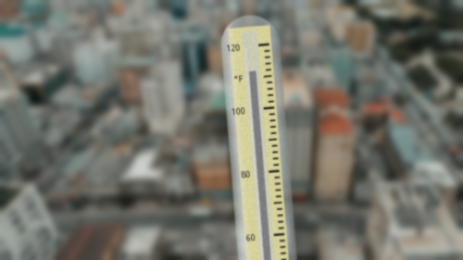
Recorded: 112; °F
